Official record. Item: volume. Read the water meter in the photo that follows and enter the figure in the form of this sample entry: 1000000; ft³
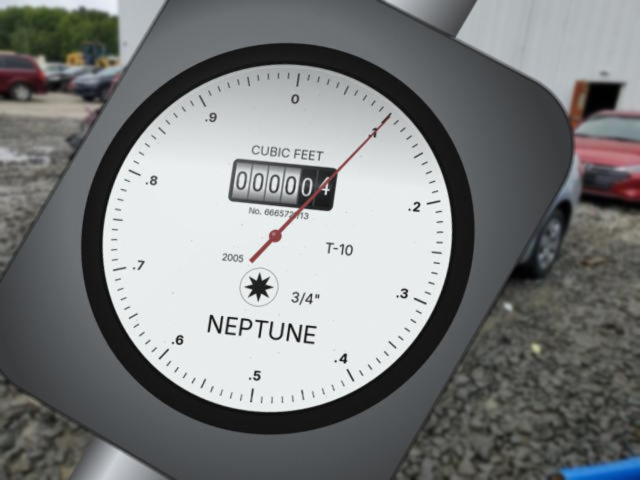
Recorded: 4.10; ft³
